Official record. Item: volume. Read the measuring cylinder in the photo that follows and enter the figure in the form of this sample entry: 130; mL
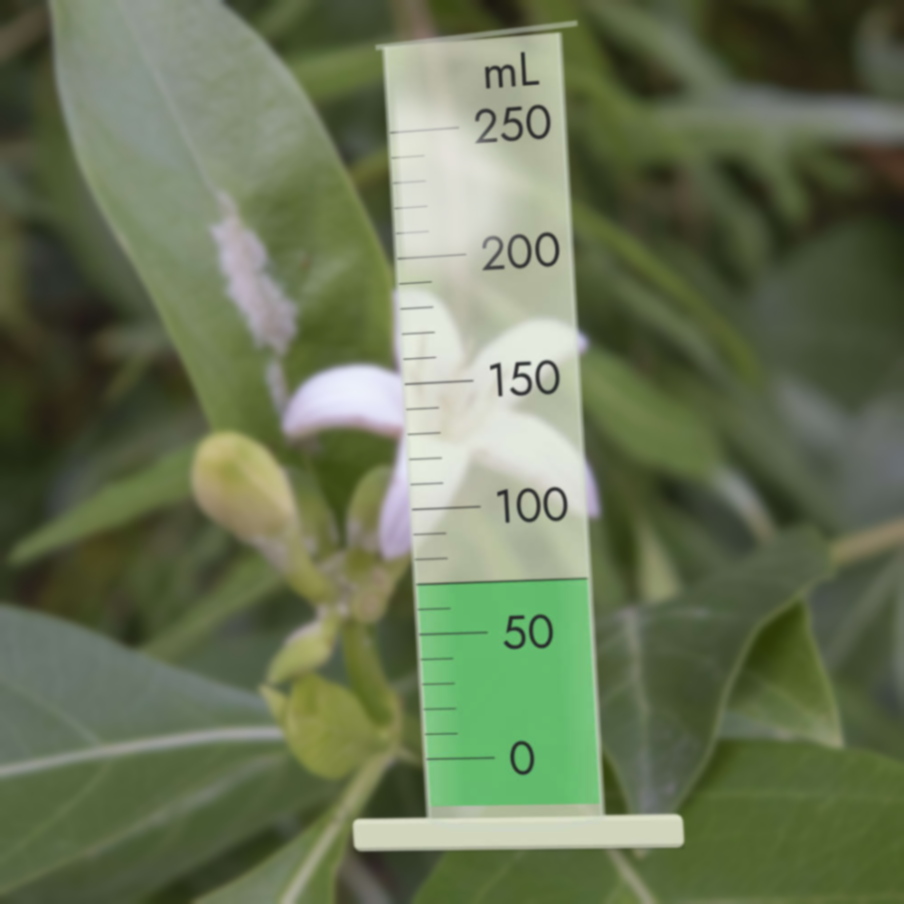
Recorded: 70; mL
